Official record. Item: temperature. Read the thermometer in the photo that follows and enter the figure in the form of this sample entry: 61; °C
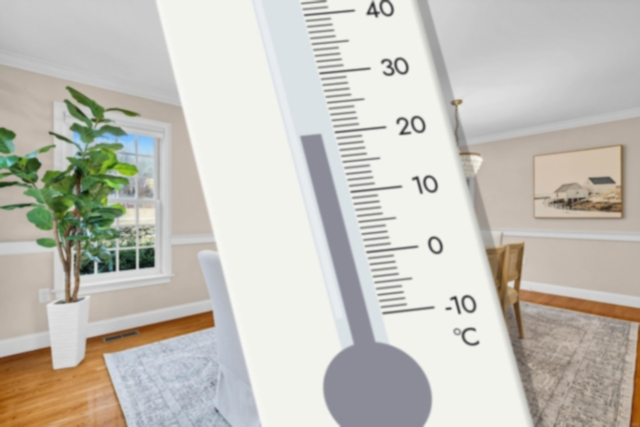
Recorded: 20; °C
